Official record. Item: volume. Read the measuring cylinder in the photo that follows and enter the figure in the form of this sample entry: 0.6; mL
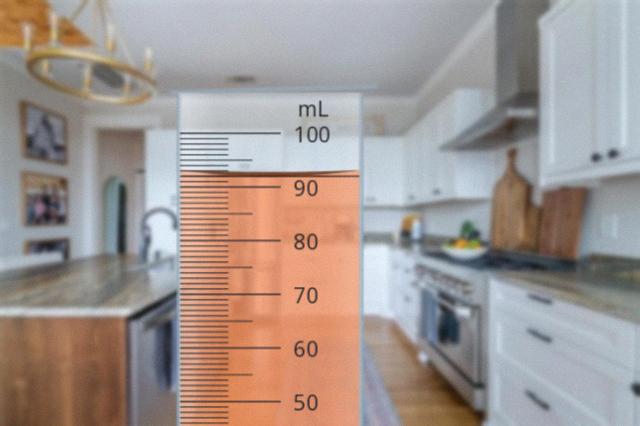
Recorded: 92; mL
